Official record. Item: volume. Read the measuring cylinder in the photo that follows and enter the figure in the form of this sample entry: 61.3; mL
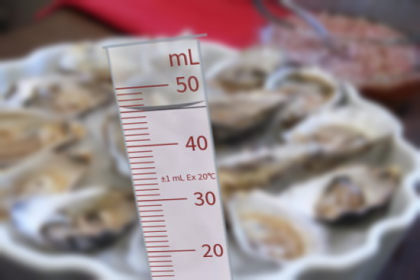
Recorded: 46; mL
